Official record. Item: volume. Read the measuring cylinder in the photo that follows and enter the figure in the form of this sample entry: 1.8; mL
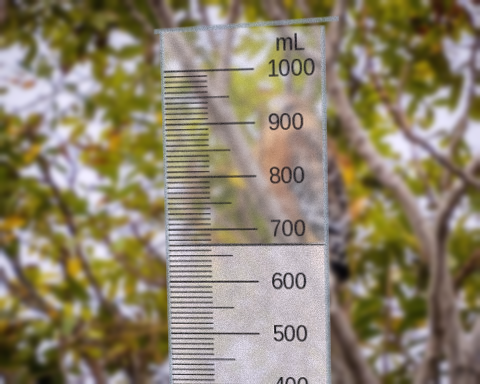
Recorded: 670; mL
